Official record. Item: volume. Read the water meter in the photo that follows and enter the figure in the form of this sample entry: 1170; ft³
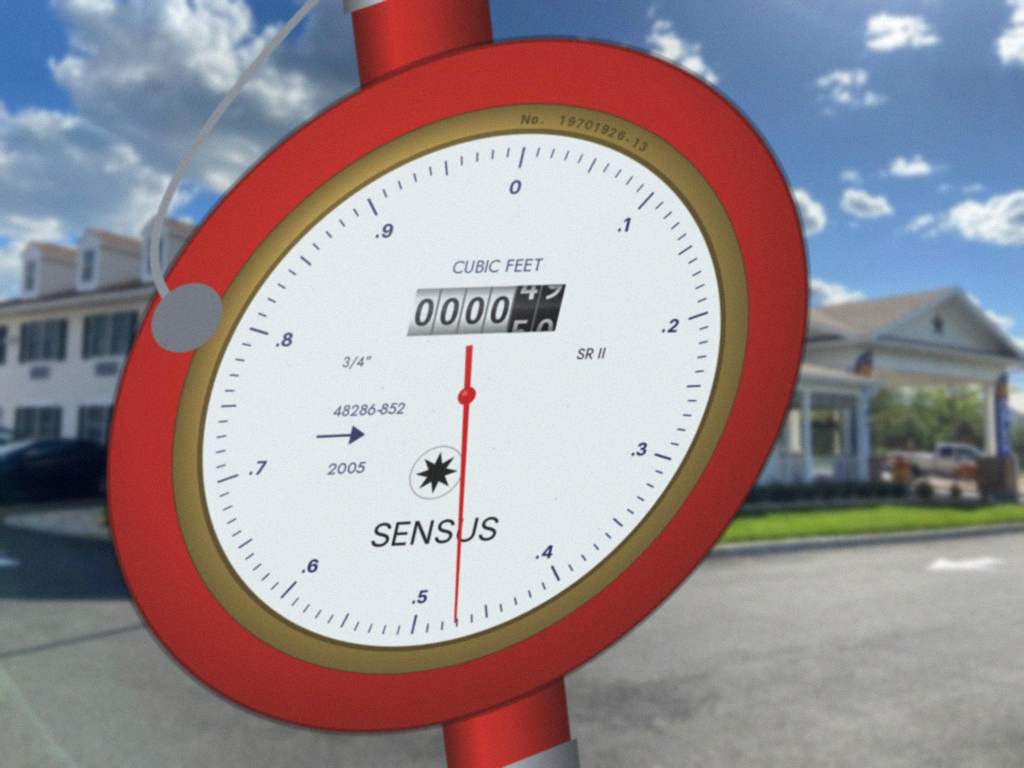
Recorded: 49.47; ft³
